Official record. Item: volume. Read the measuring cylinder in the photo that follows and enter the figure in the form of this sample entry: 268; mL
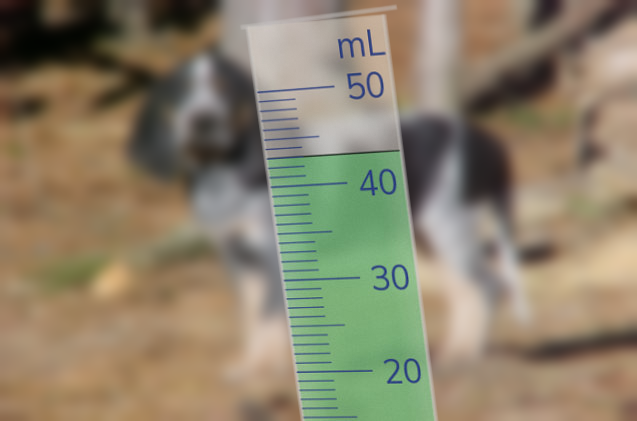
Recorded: 43; mL
